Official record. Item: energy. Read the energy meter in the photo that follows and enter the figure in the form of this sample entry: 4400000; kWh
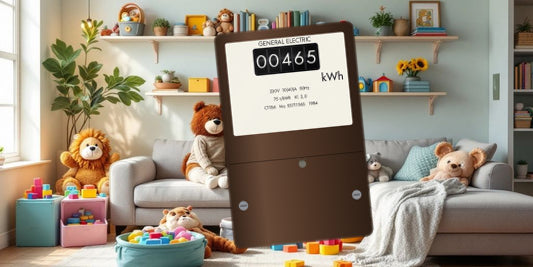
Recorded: 465; kWh
